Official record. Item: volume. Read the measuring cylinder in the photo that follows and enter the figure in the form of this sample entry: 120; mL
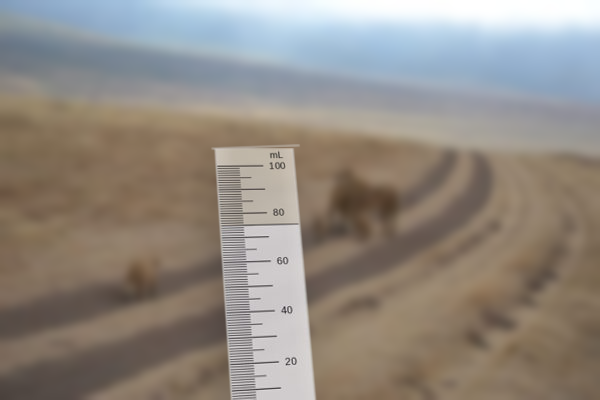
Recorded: 75; mL
